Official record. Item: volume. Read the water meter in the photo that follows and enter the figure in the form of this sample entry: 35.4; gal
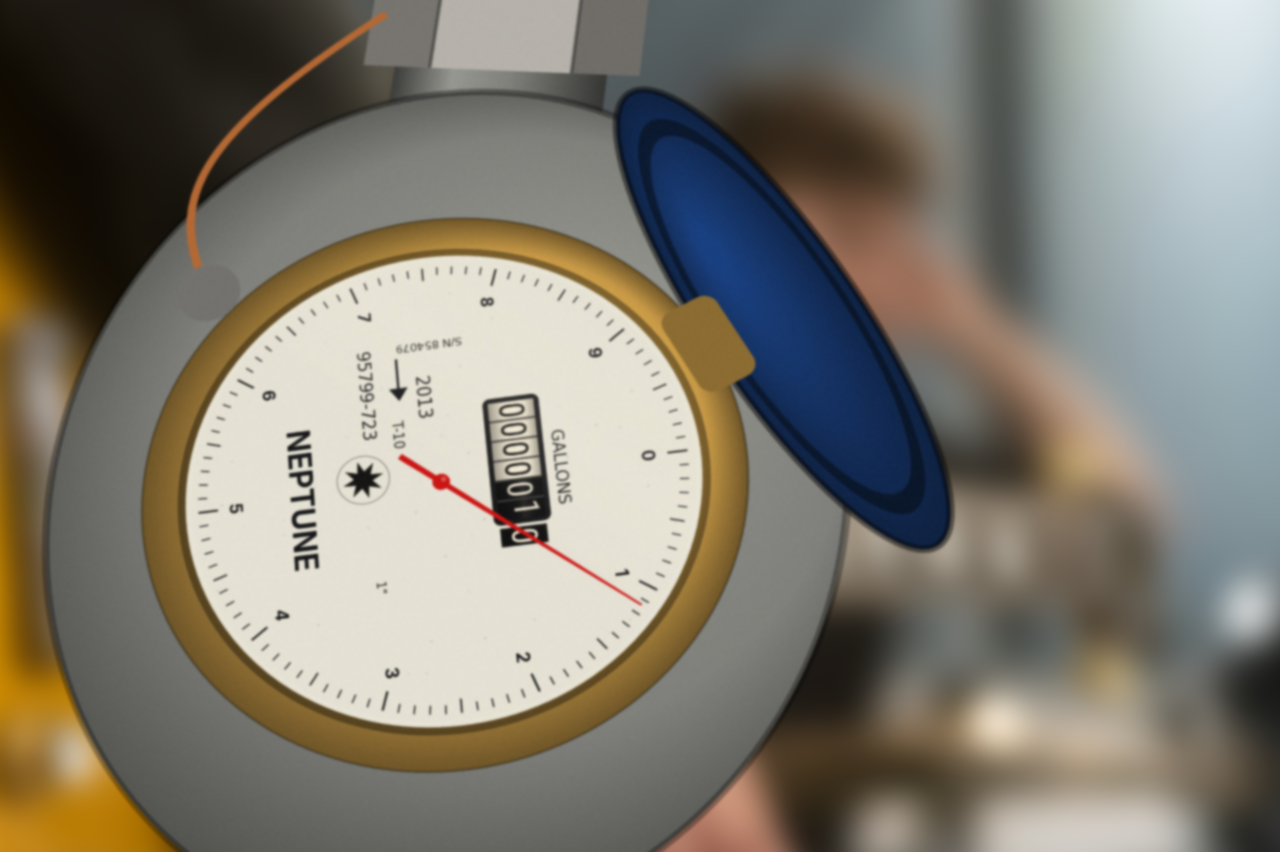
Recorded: 11.1; gal
